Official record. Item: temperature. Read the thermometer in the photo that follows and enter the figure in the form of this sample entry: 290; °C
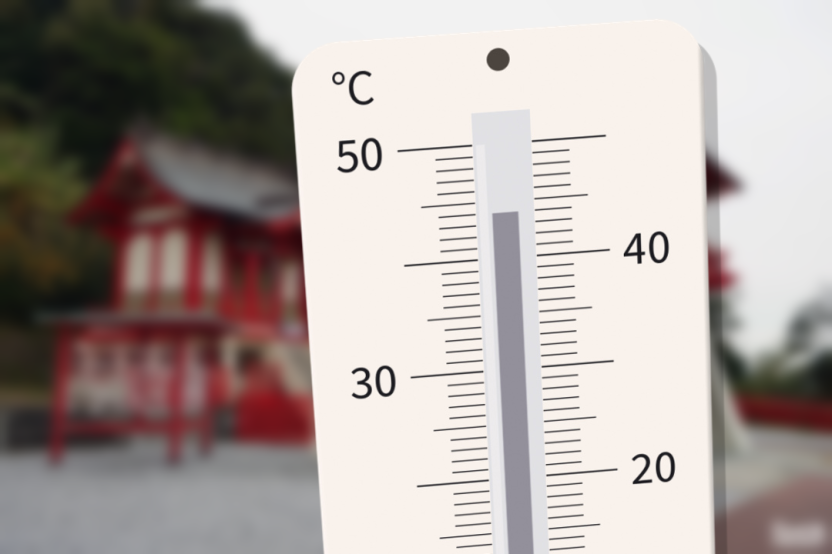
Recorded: 44; °C
